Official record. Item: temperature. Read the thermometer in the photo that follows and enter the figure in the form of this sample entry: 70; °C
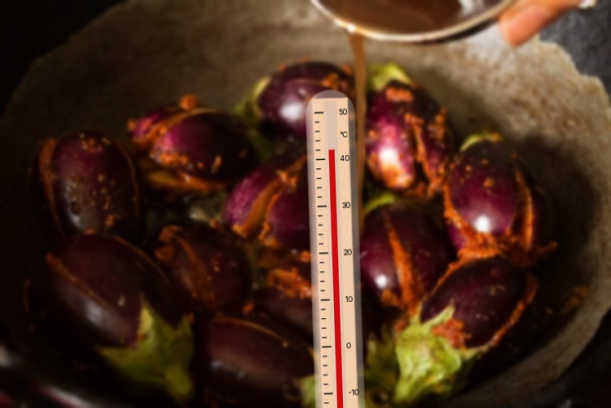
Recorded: 42; °C
